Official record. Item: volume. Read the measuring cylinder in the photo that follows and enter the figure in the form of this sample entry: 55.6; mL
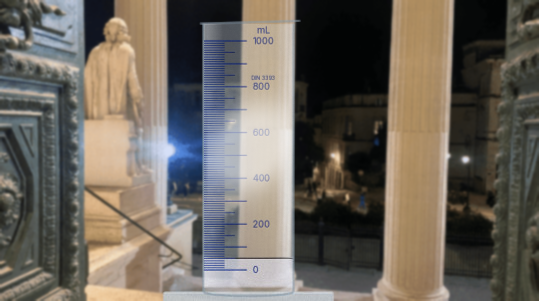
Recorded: 50; mL
